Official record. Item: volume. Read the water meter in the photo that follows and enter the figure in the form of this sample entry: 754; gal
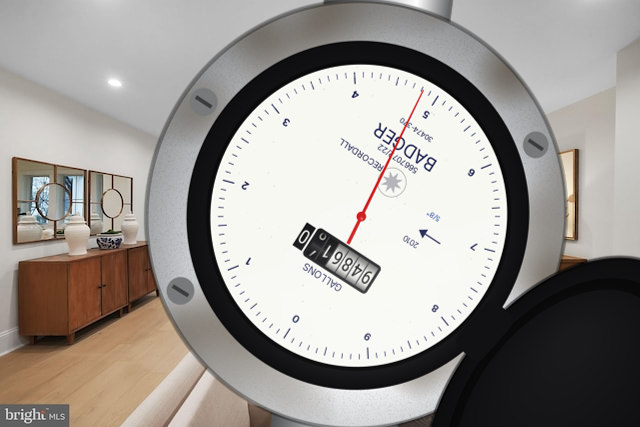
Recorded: 9486174.8; gal
